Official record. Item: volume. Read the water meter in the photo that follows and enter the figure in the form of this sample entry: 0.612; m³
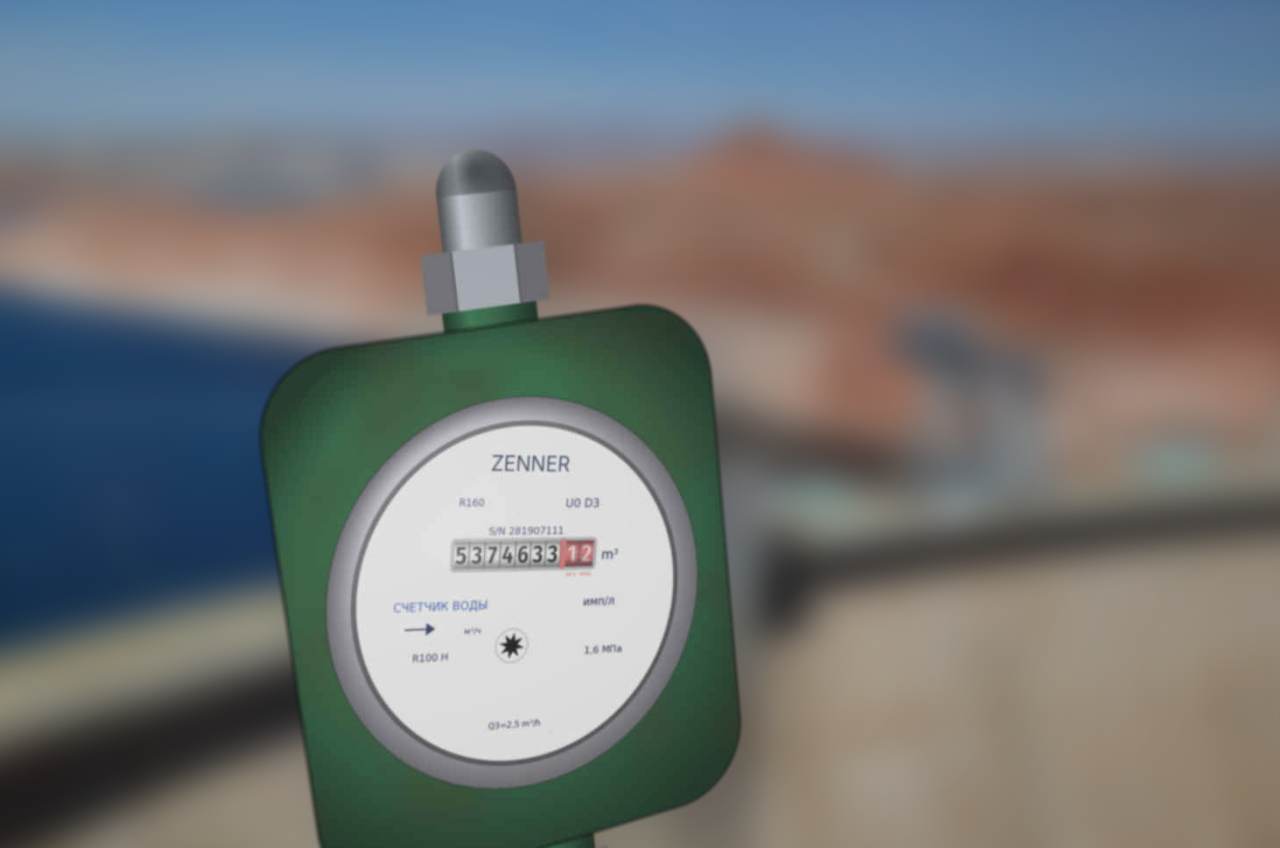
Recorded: 5374633.12; m³
